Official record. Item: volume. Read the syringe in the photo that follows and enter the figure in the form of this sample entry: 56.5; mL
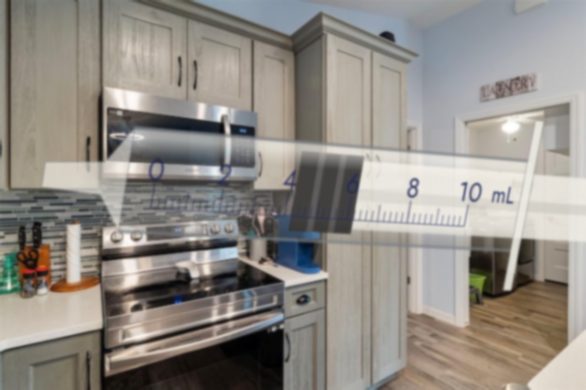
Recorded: 4.2; mL
